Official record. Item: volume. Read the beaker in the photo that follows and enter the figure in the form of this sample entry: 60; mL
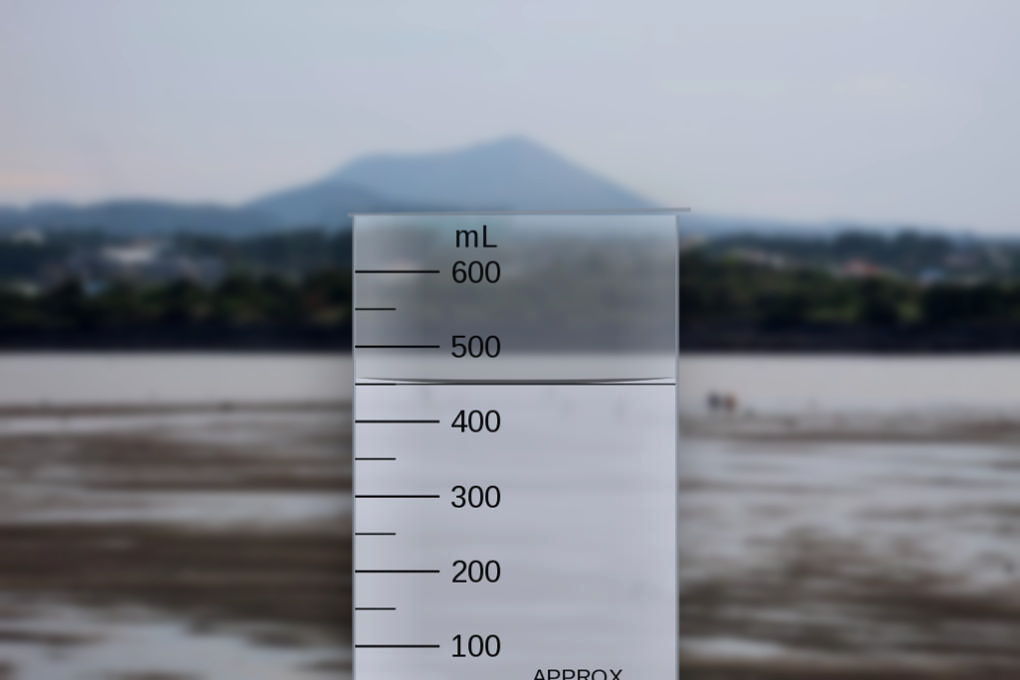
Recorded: 450; mL
